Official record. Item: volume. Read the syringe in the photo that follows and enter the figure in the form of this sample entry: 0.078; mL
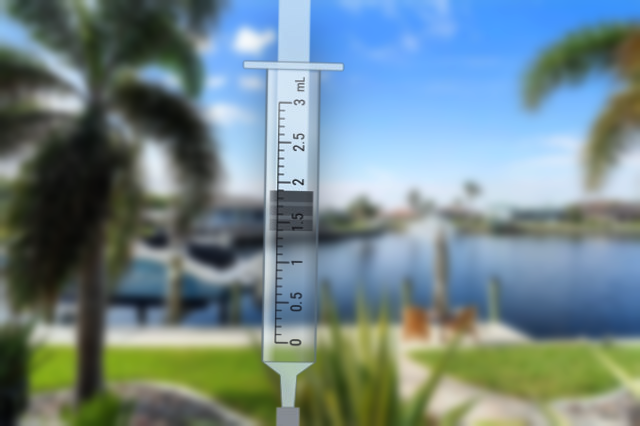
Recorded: 1.4; mL
